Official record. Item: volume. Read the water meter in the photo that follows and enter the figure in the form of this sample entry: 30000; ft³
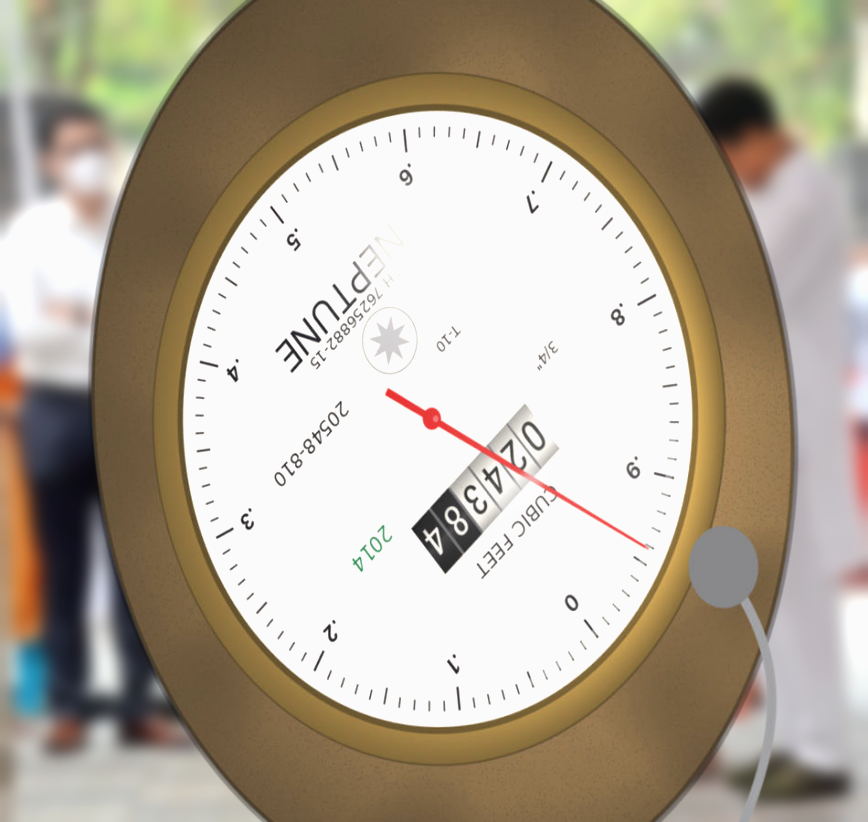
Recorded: 24383.94; ft³
